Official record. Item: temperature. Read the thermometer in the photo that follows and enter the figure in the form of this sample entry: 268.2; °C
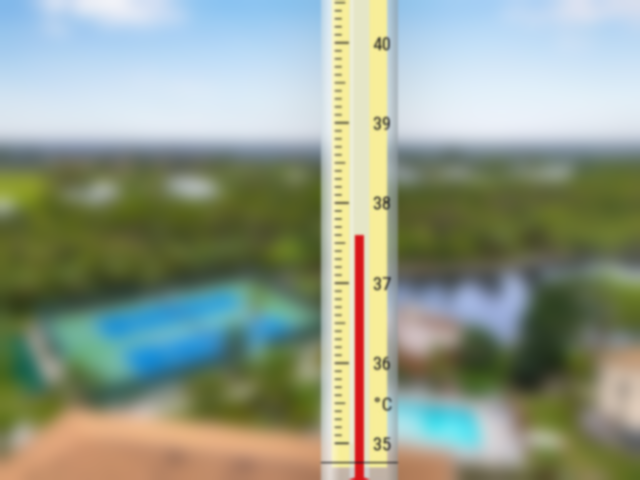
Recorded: 37.6; °C
